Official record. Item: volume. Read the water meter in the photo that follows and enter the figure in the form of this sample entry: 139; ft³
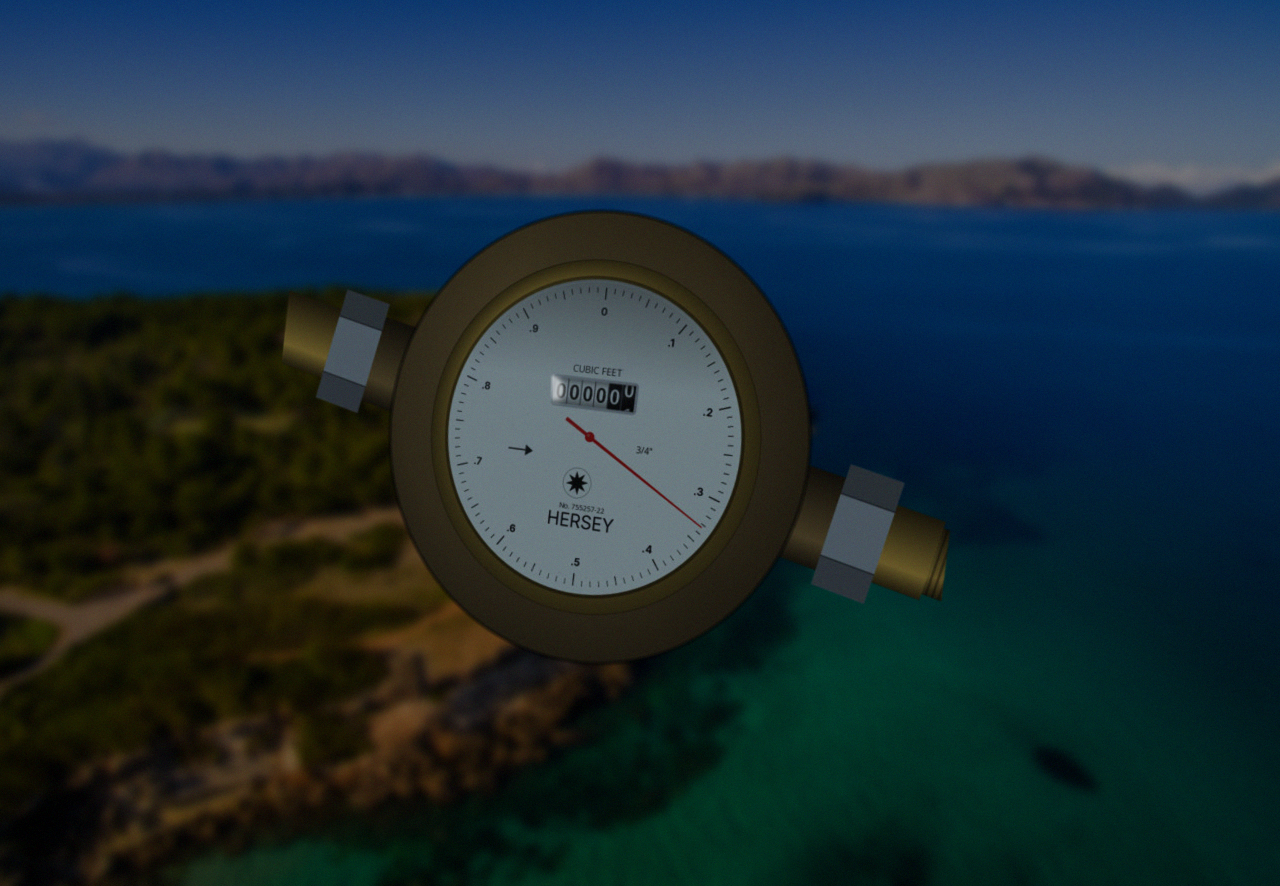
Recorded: 0.33; ft³
